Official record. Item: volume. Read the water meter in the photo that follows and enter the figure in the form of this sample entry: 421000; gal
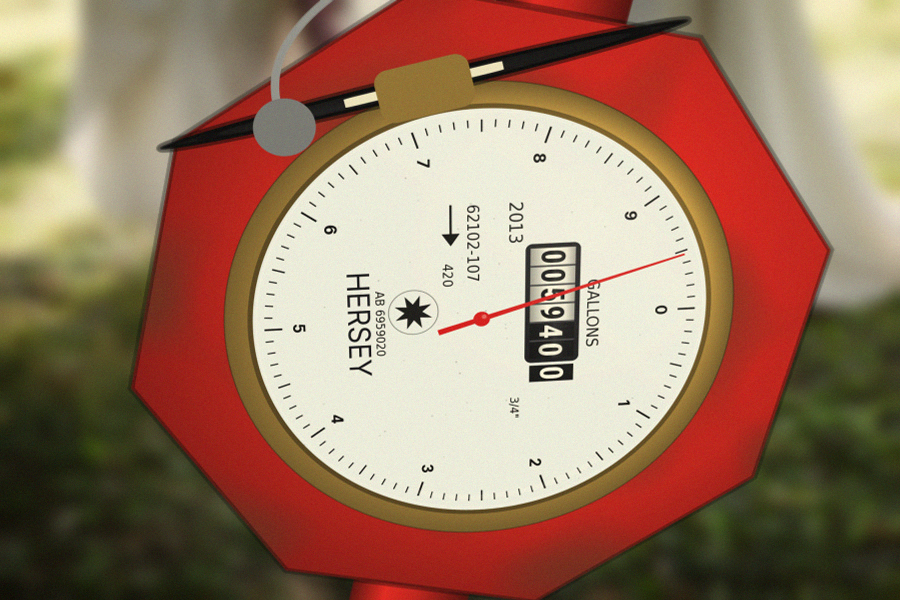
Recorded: 59399.5; gal
